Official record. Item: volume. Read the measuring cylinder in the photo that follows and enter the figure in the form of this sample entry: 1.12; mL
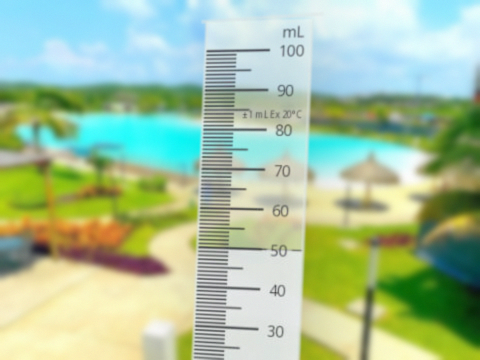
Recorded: 50; mL
